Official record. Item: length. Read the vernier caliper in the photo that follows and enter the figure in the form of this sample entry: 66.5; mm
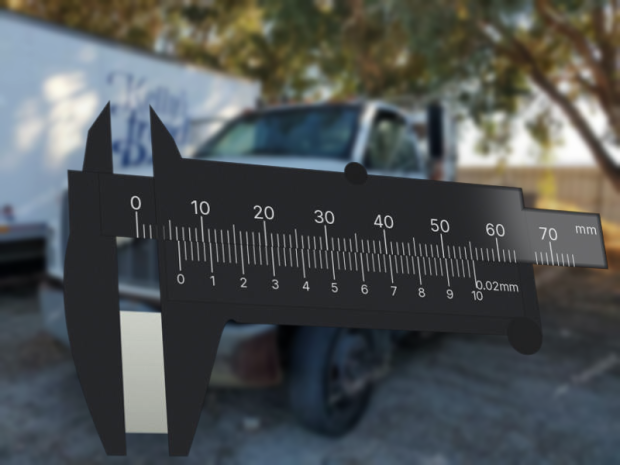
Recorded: 6.2; mm
